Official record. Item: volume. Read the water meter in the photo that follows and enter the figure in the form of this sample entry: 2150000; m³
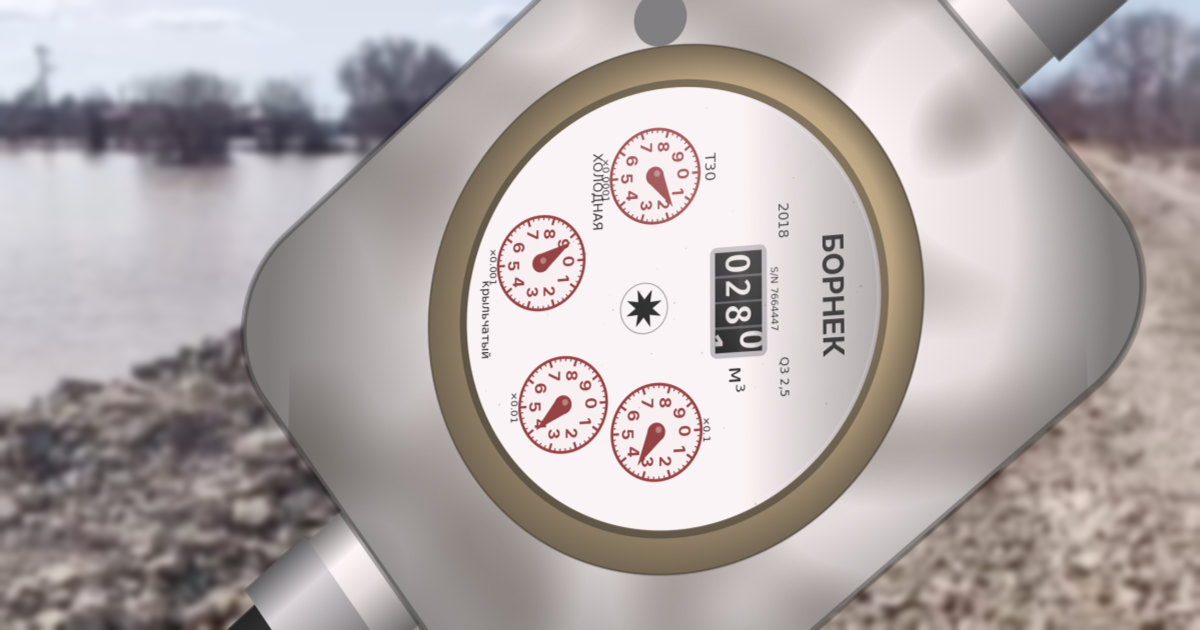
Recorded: 280.3391; m³
